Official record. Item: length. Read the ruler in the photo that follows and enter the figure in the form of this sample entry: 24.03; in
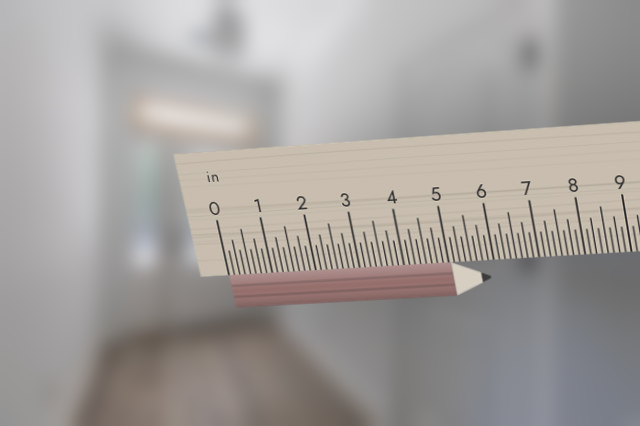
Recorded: 5.875; in
